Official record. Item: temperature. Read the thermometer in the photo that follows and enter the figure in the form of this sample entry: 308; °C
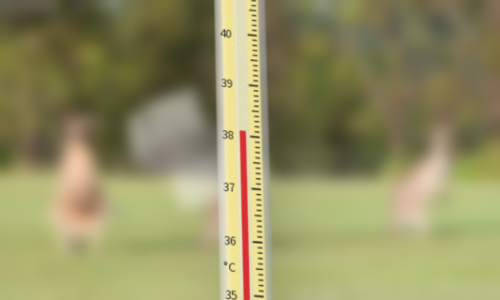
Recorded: 38.1; °C
